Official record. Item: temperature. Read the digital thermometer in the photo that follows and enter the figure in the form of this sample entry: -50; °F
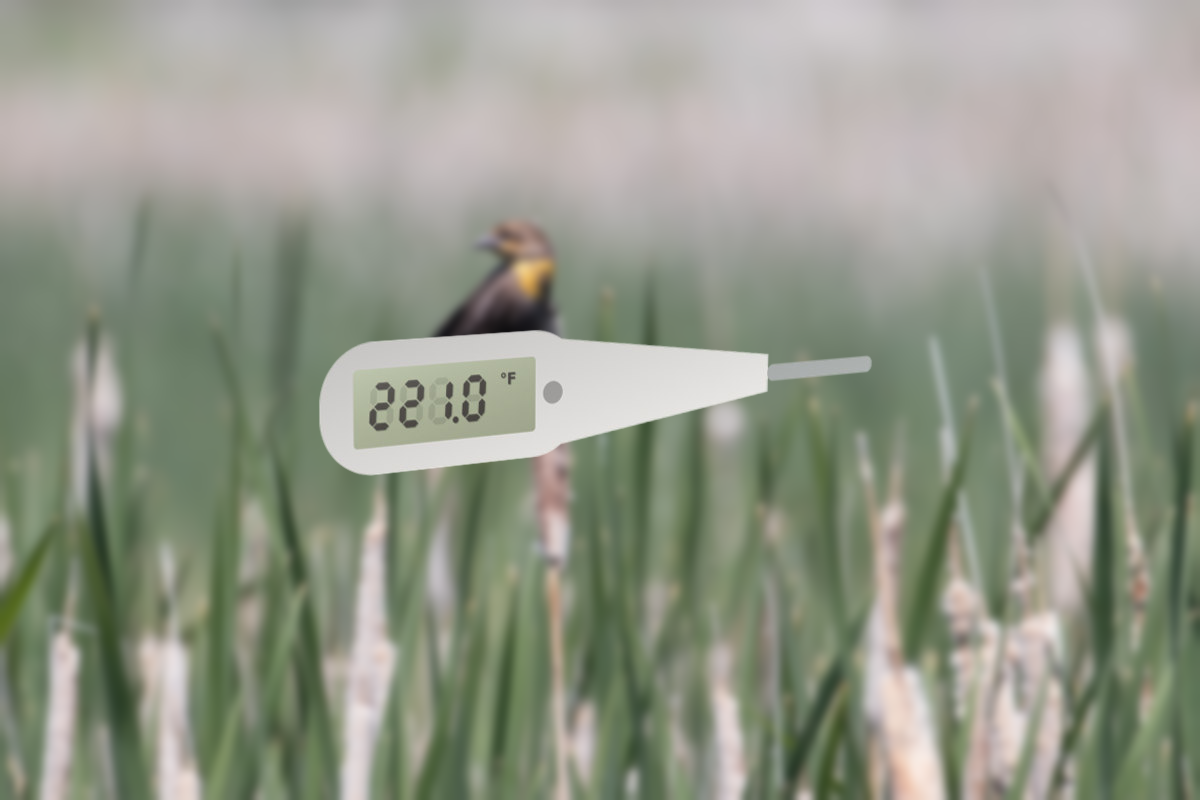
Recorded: 221.0; °F
